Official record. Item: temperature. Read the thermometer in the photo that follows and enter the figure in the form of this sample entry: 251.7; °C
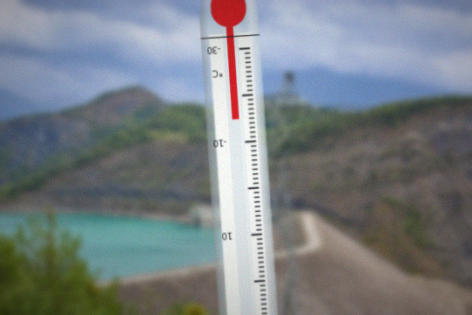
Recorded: -15; °C
